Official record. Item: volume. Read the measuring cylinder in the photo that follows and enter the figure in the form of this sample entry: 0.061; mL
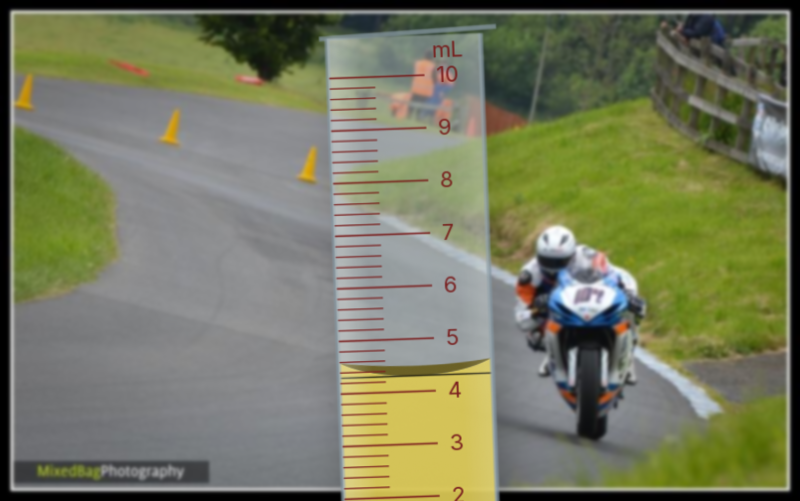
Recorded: 4.3; mL
